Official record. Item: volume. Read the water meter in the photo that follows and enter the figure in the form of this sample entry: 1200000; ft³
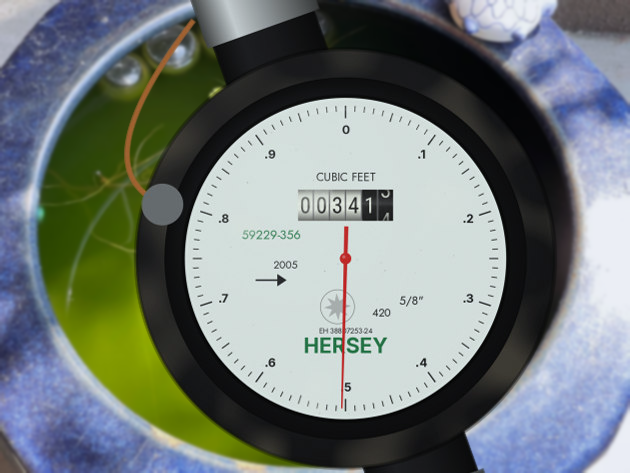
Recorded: 3413.50; ft³
